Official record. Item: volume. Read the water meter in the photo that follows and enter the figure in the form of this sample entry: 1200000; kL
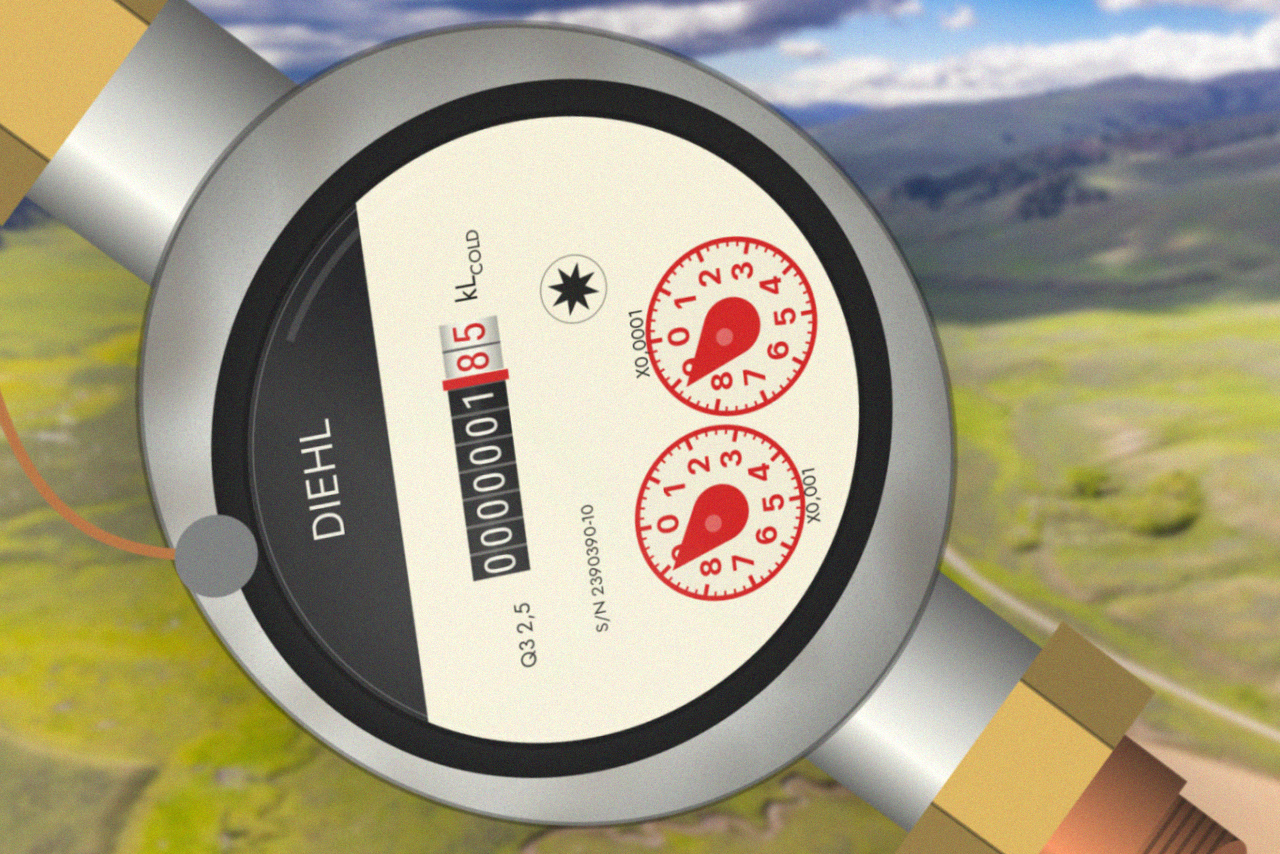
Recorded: 1.8588; kL
